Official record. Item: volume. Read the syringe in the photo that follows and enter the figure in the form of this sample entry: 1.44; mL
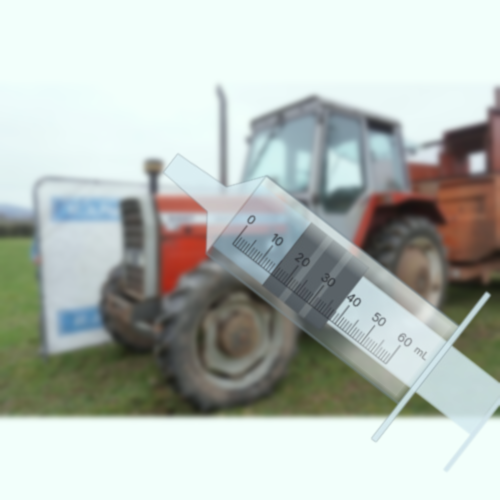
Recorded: 15; mL
